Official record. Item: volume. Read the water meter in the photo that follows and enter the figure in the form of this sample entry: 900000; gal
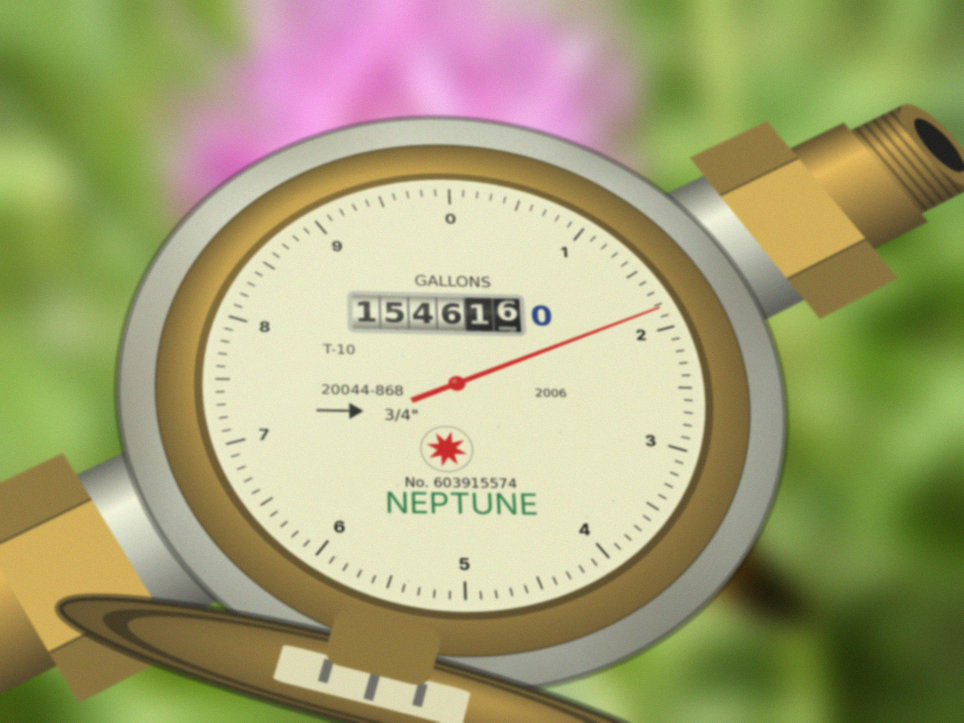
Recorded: 1546161.8; gal
